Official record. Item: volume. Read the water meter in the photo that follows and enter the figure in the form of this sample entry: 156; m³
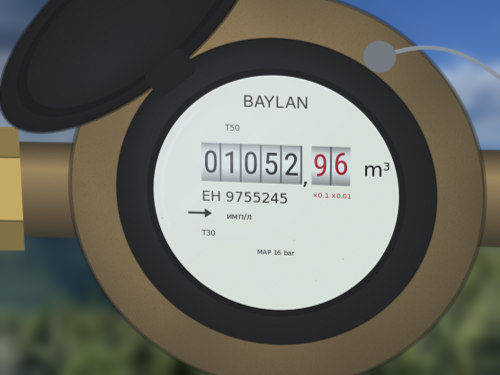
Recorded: 1052.96; m³
